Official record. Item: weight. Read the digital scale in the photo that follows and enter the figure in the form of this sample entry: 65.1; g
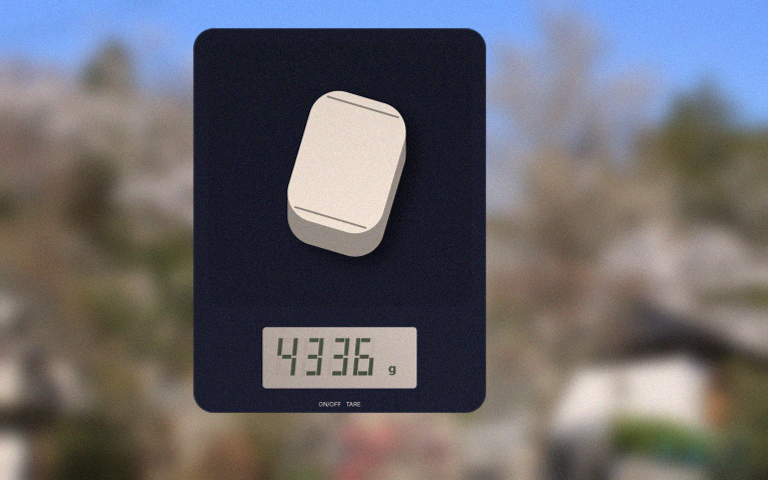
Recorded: 4336; g
